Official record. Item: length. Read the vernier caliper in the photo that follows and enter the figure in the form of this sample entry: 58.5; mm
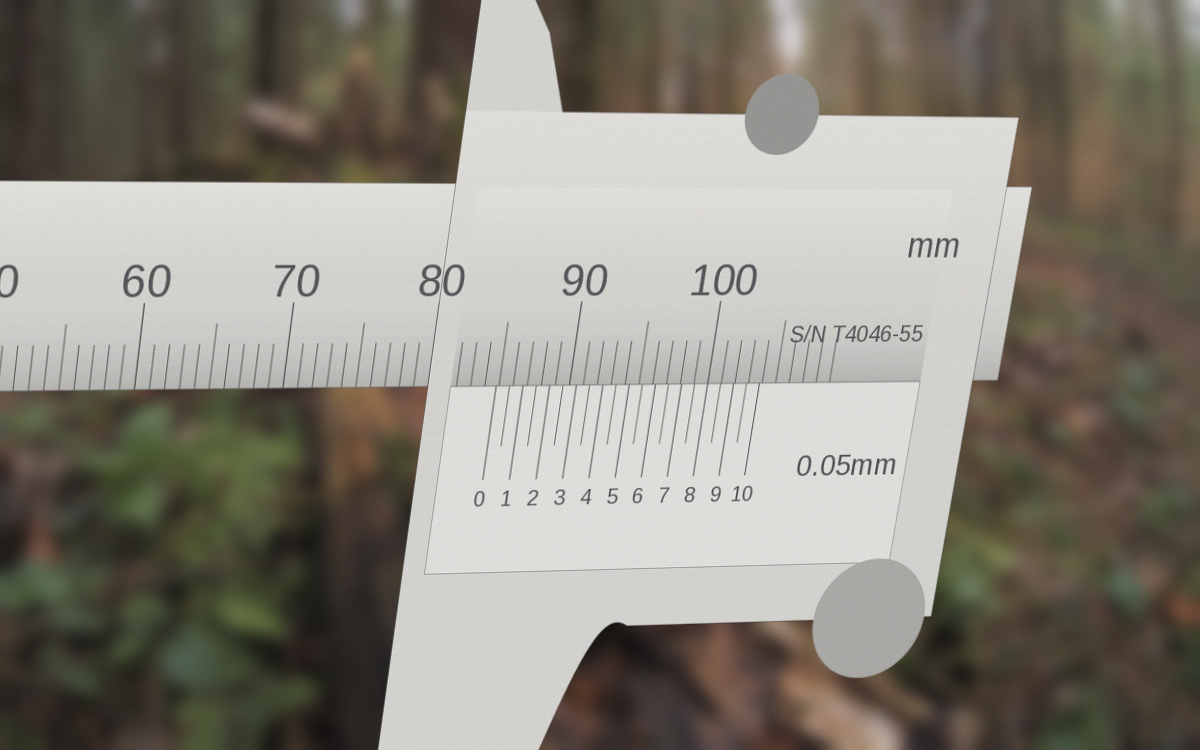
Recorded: 84.8; mm
